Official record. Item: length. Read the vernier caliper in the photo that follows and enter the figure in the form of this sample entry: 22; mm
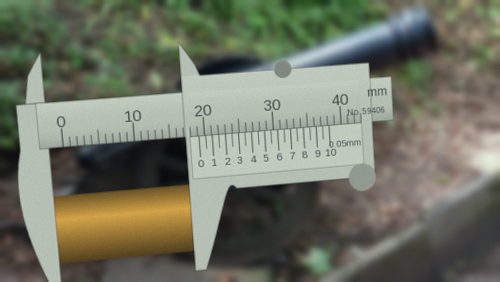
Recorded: 19.2; mm
